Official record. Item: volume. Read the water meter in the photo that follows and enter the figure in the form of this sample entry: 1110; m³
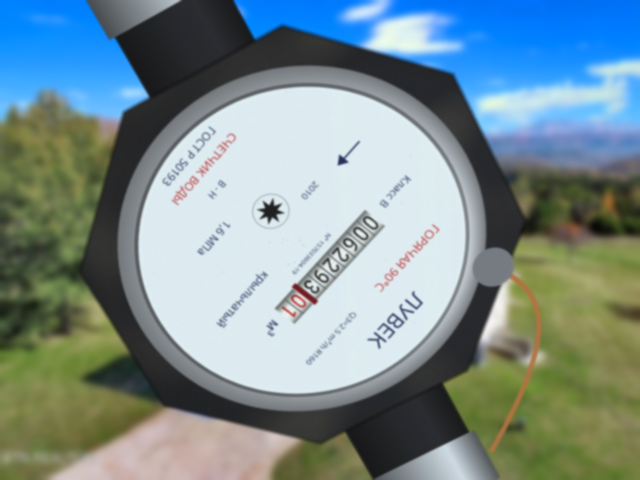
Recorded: 62293.01; m³
